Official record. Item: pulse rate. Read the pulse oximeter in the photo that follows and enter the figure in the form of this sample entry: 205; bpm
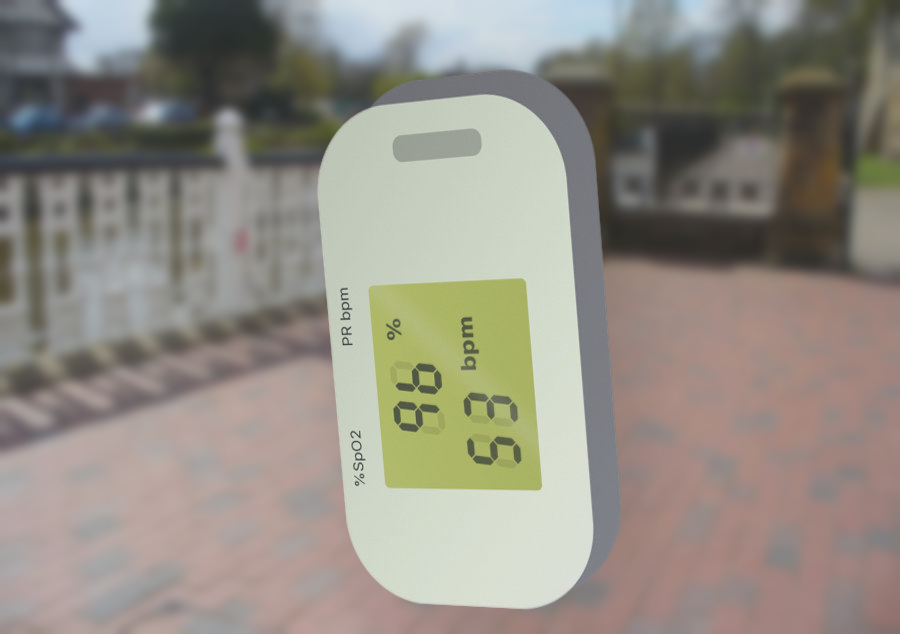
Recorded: 53; bpm
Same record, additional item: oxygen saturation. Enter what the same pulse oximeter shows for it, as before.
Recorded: 96; %
